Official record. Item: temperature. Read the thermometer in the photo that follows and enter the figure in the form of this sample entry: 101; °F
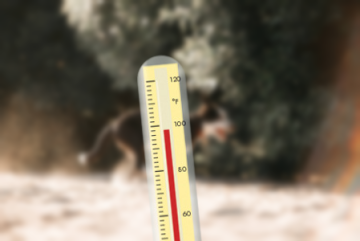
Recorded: 98; °F
